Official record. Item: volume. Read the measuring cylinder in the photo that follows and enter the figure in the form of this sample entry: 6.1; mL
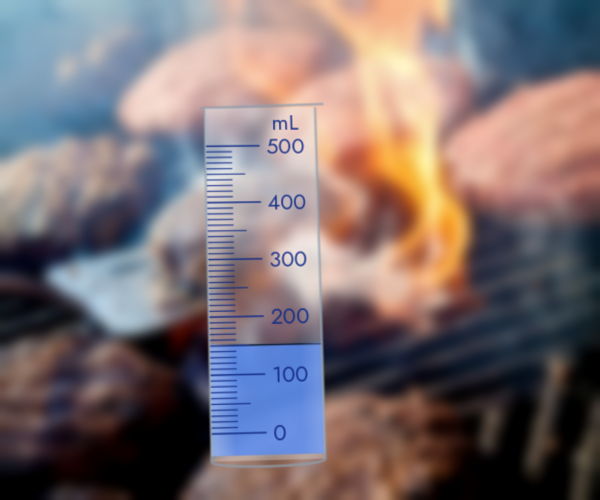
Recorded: 150; mL
